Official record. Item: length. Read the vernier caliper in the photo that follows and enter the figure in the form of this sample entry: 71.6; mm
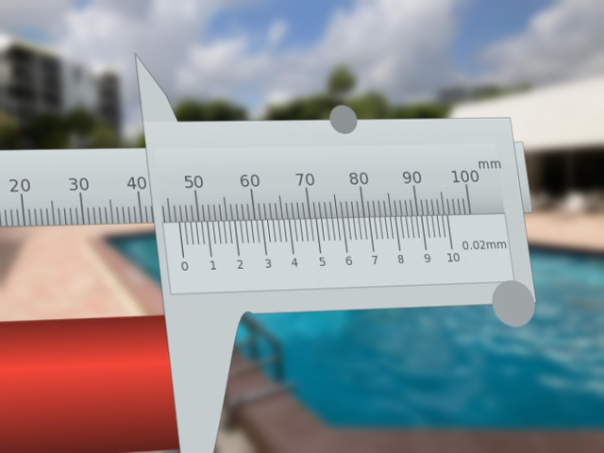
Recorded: 46.6; mm
